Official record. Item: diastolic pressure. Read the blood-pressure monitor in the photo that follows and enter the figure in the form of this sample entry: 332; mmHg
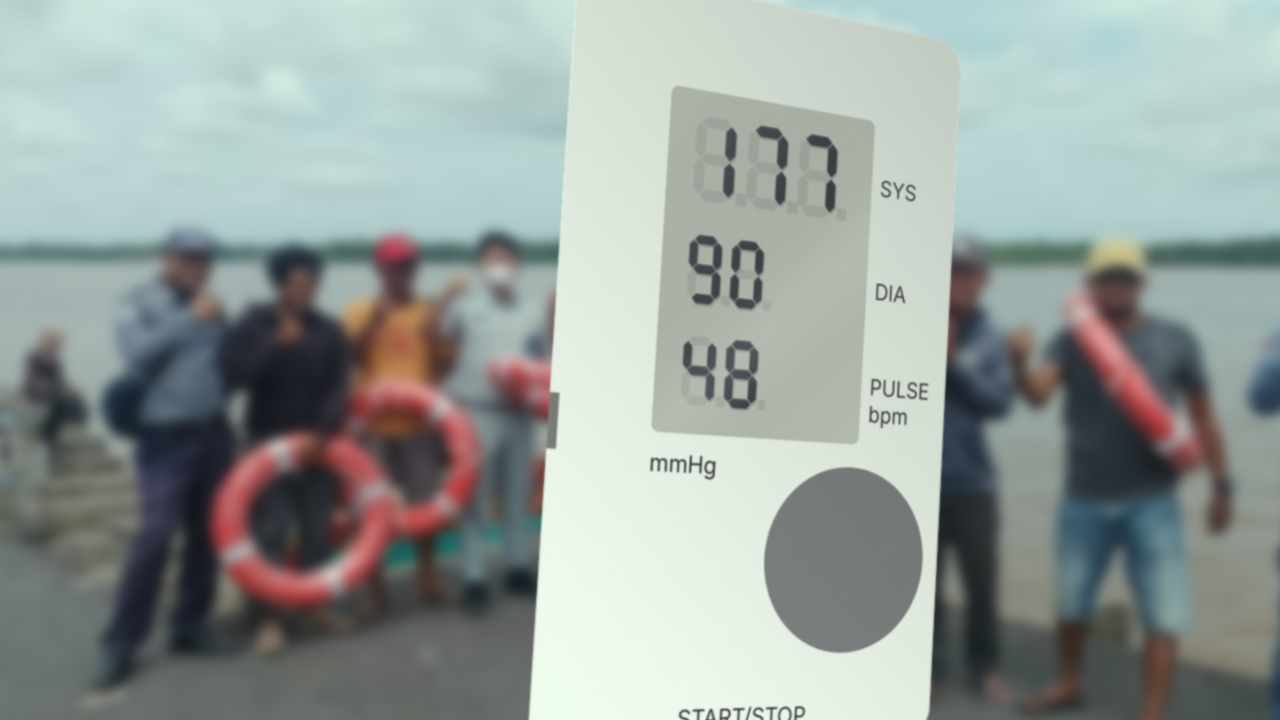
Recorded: 90; mmHg
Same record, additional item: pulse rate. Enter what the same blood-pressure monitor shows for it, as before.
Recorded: 48; bpm
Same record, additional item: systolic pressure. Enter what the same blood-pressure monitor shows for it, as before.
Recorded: 177; mmHg
